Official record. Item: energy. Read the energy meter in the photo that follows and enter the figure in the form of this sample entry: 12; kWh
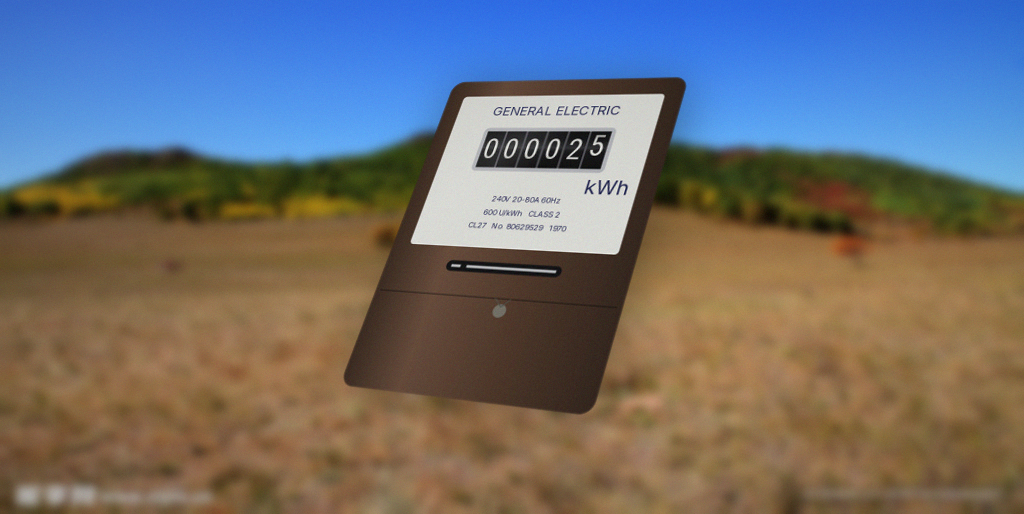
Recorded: 25; kWh
